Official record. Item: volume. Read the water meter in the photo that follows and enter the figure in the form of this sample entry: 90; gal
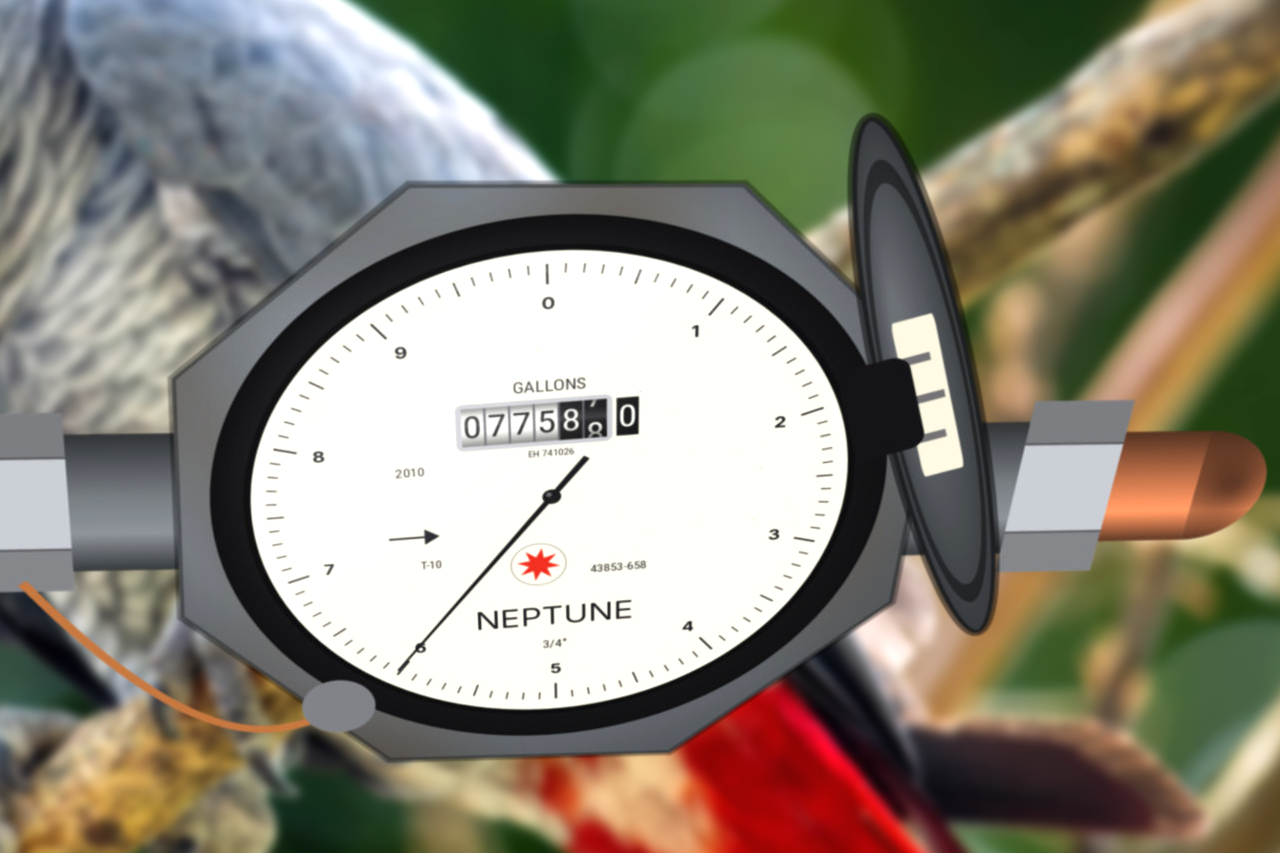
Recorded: 775876.0; gal
